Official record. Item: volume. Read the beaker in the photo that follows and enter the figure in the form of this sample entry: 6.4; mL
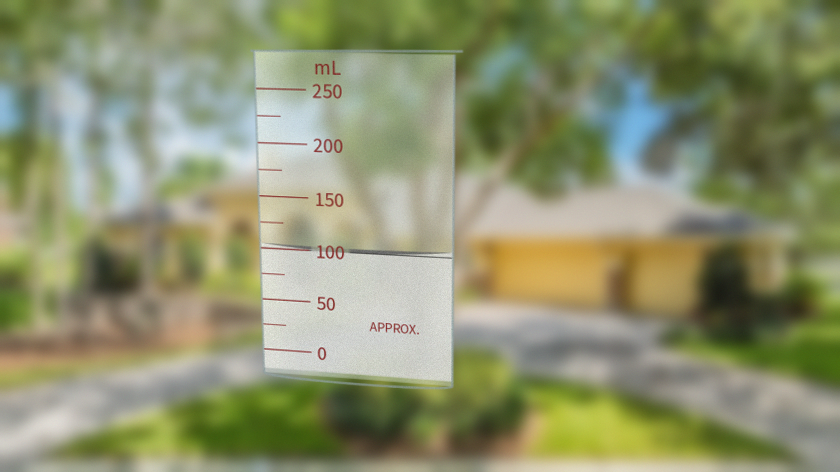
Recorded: 100; mL
